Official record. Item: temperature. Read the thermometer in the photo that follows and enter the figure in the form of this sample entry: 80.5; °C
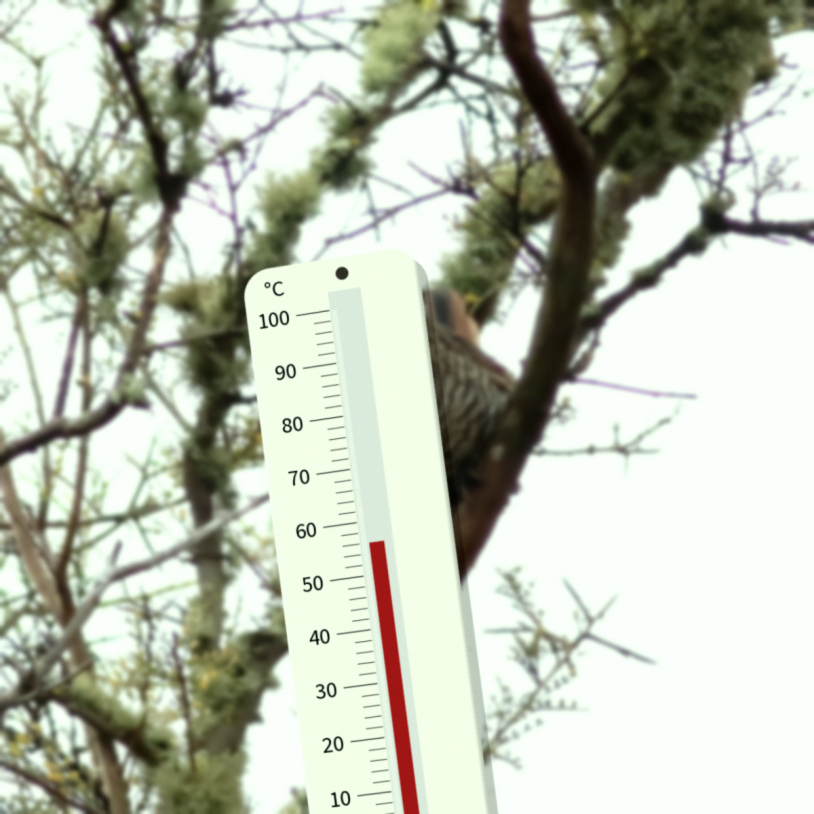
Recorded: 56; °C
